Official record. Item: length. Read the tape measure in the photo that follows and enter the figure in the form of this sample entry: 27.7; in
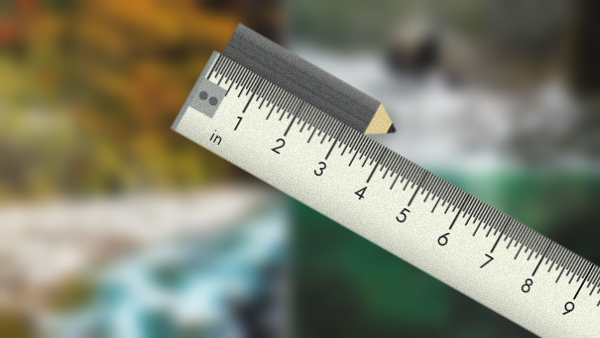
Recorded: 4; in
